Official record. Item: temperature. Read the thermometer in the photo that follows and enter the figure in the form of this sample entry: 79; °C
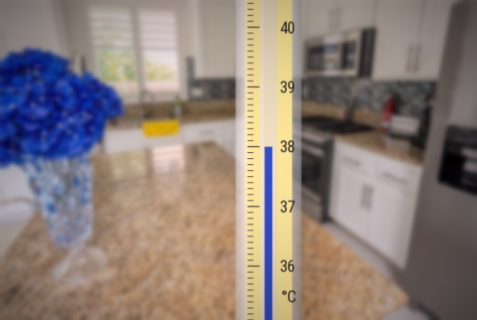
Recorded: 38; °C
